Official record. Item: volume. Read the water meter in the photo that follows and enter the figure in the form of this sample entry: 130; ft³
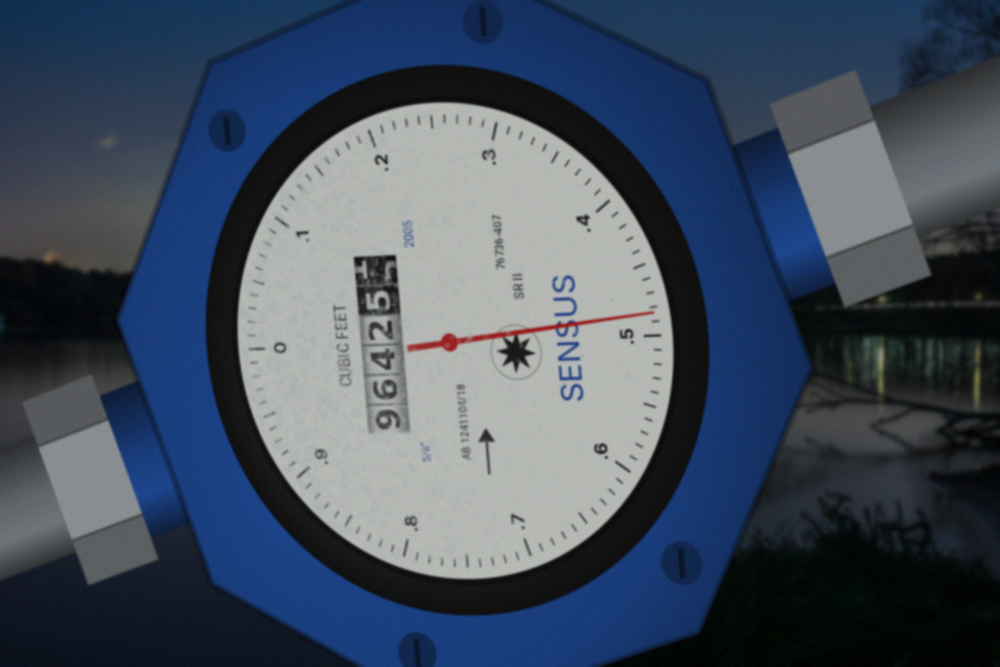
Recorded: 964251.48; ft³
